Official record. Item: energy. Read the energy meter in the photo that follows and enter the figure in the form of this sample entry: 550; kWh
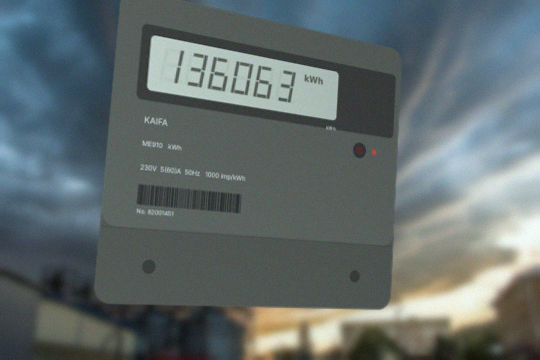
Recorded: 136063; kWh
